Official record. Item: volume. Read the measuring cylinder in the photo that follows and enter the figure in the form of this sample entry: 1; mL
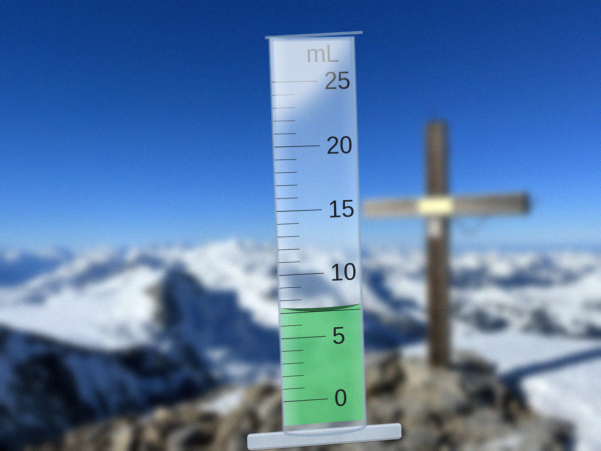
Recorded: 7; mL
